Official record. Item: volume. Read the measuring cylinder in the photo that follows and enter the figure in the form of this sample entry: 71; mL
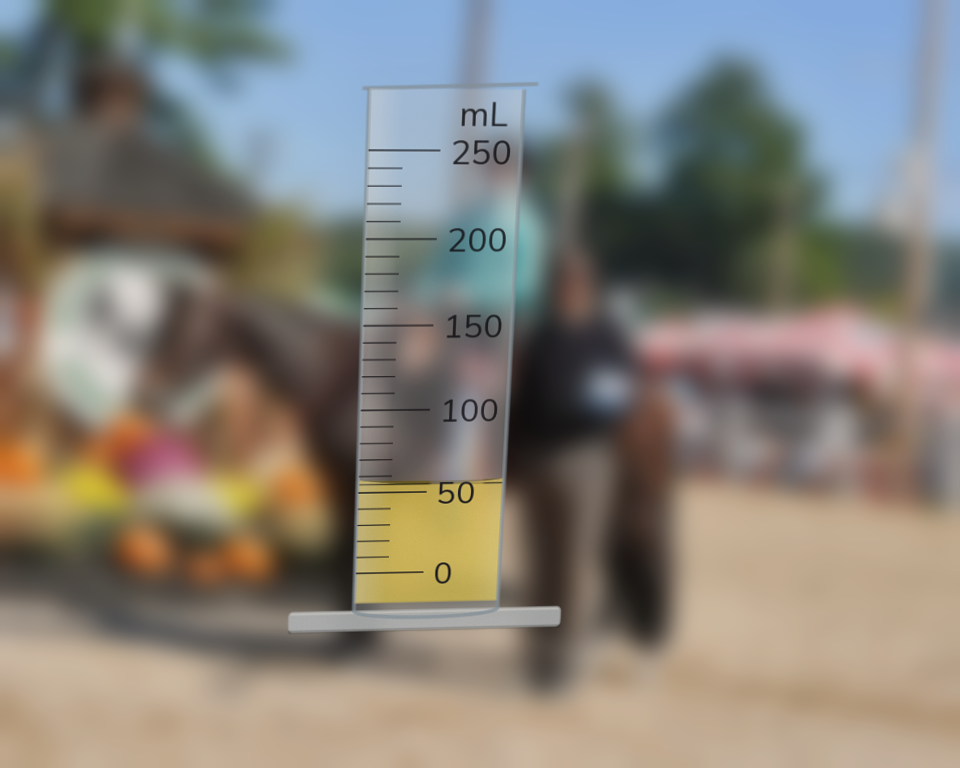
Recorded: 55; mL
